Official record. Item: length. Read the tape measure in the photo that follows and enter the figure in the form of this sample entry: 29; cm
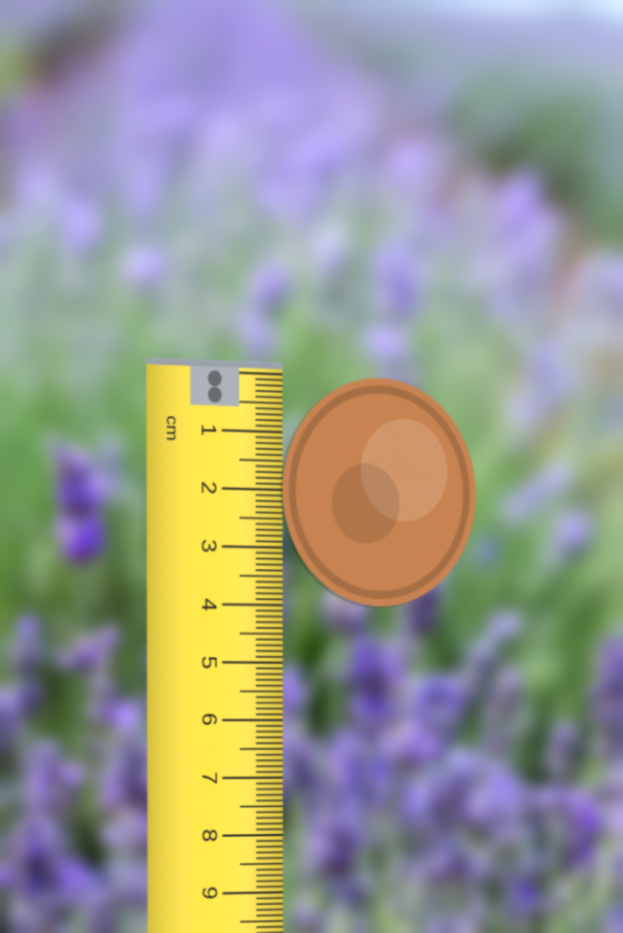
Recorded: 4; cm
